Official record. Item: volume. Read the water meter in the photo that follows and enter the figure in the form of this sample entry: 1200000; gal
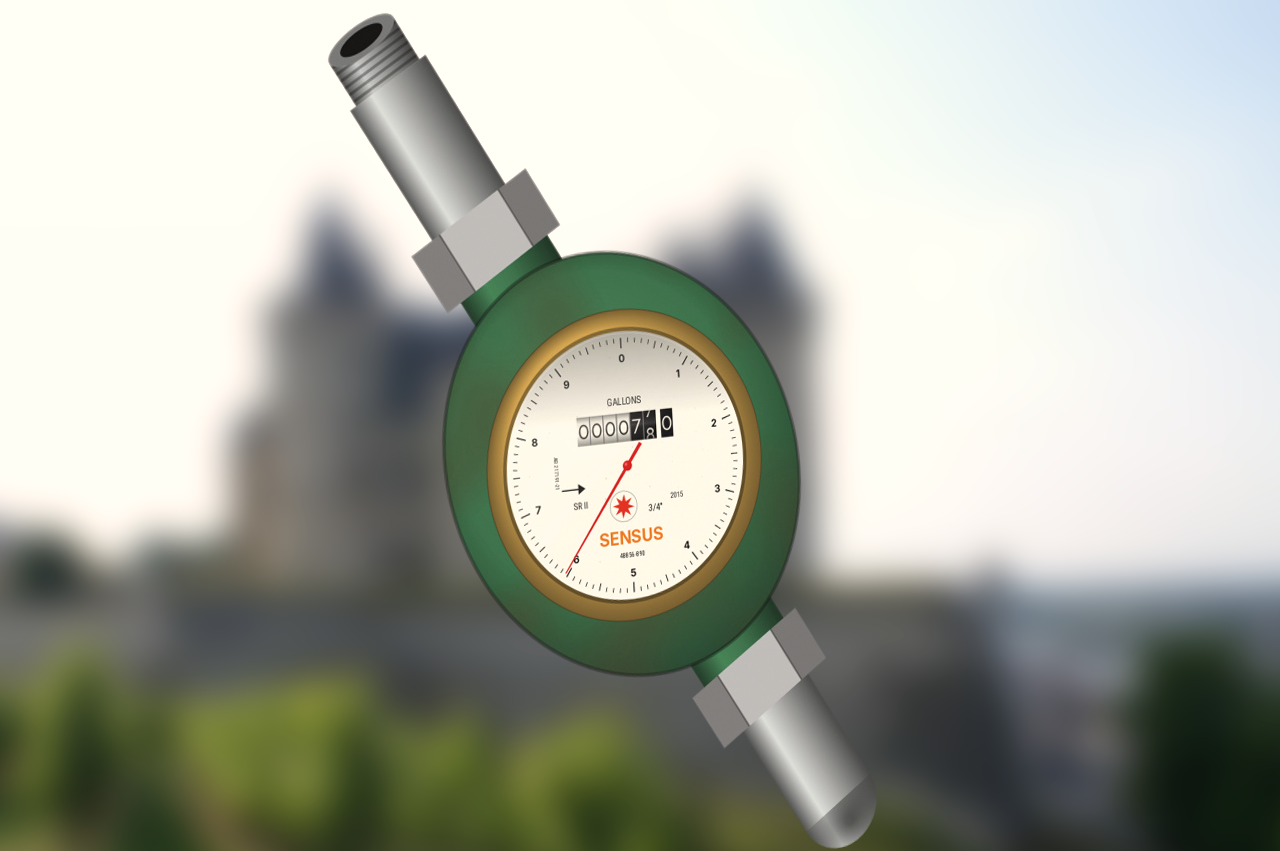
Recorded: 776.0; gal
